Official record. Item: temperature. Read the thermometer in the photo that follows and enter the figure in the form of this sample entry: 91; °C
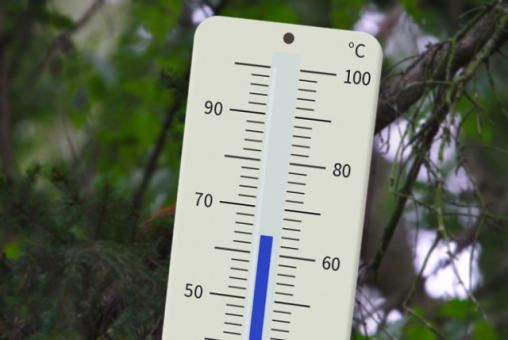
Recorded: 64; °C
